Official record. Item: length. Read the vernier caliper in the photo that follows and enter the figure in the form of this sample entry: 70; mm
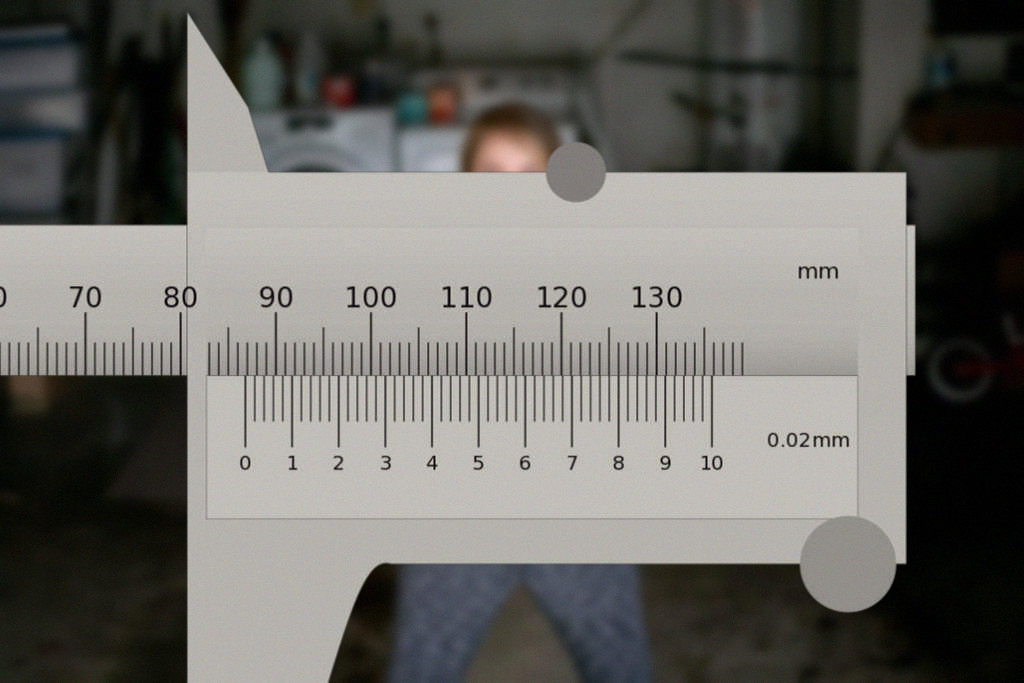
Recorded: 86.8; mm
